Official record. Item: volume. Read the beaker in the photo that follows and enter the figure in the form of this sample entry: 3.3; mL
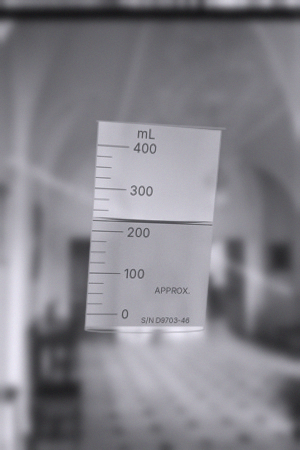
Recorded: 225; mL
